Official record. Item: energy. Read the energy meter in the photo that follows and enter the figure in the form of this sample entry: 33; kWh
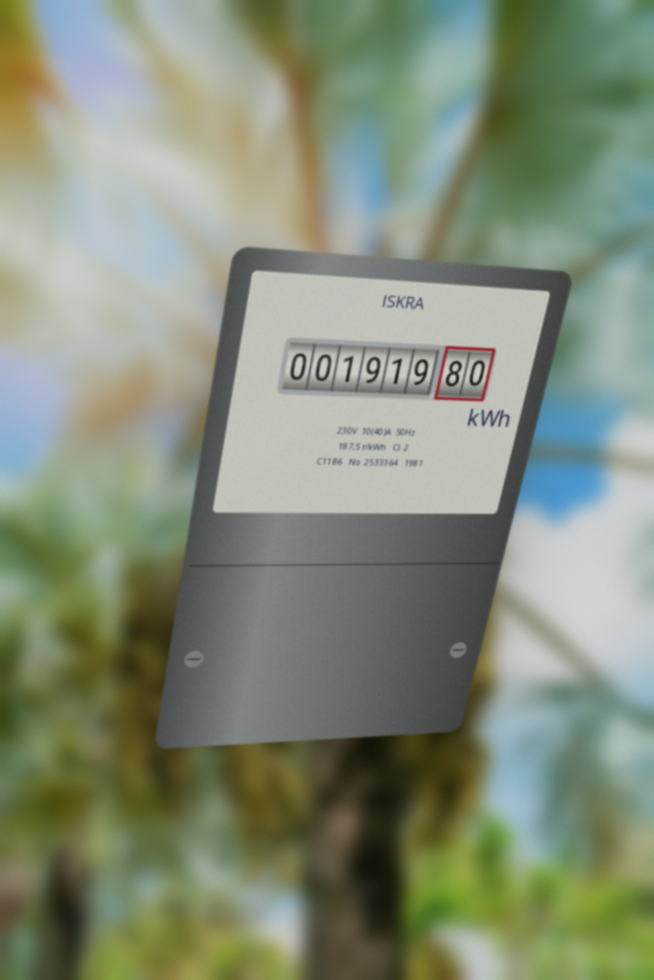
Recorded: 1919.80; kWh
